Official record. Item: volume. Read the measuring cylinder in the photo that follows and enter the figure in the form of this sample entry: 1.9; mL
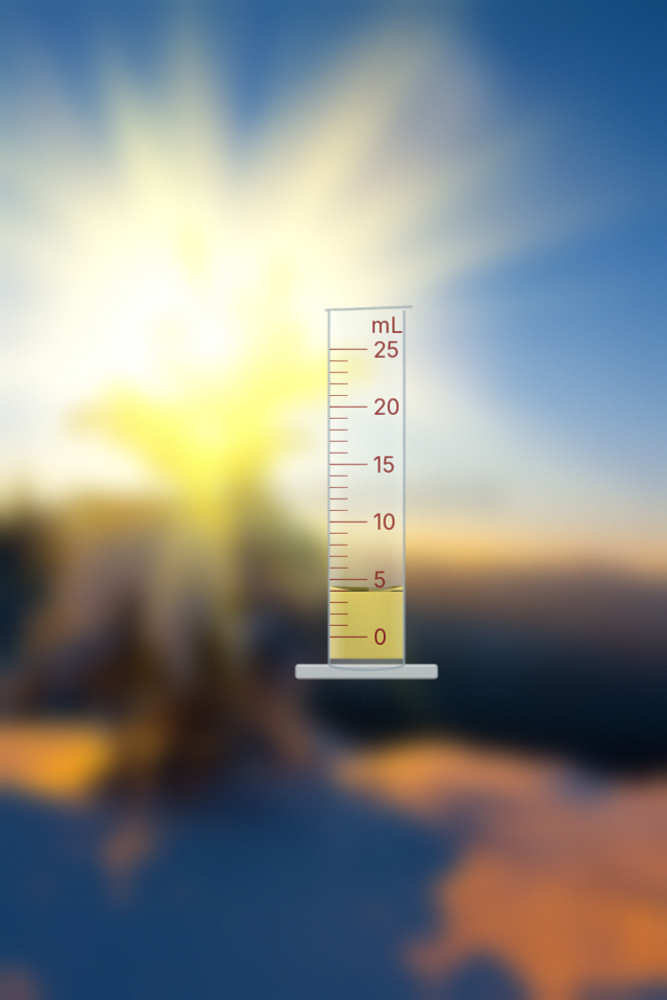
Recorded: 4; mL
